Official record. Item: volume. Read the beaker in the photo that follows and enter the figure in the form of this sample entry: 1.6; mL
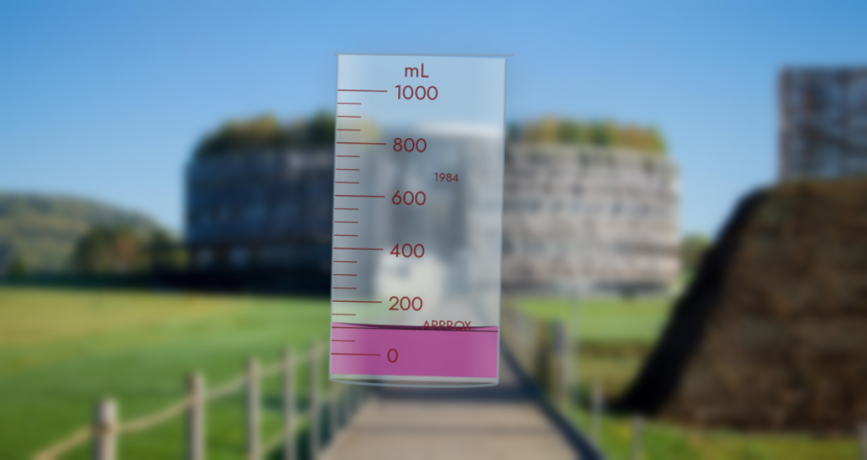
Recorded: 100; mL
